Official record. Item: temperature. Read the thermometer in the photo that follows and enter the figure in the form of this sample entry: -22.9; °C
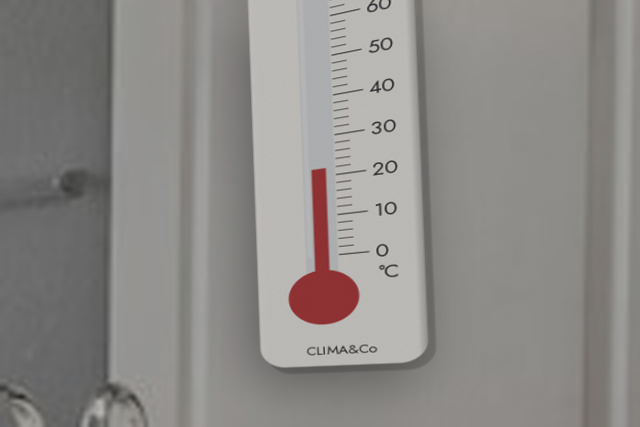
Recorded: 22; °C
